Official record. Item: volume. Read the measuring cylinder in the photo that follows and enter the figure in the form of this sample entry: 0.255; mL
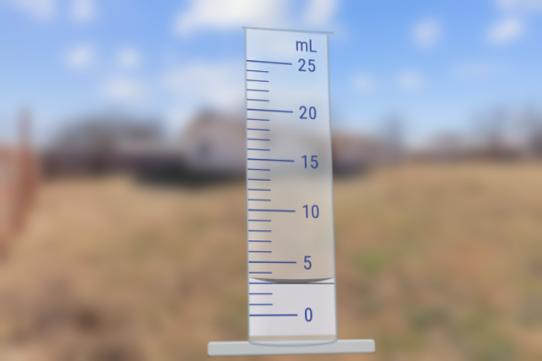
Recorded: 3; mL
